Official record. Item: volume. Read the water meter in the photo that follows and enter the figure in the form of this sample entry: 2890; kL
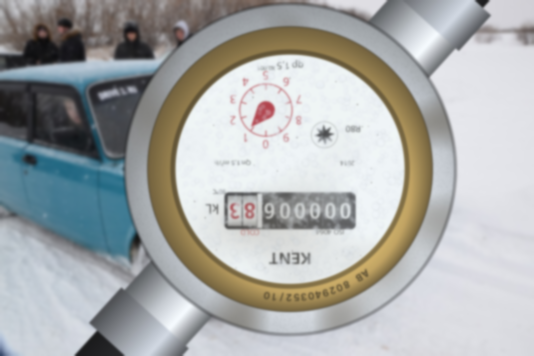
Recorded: 6.831; kL
